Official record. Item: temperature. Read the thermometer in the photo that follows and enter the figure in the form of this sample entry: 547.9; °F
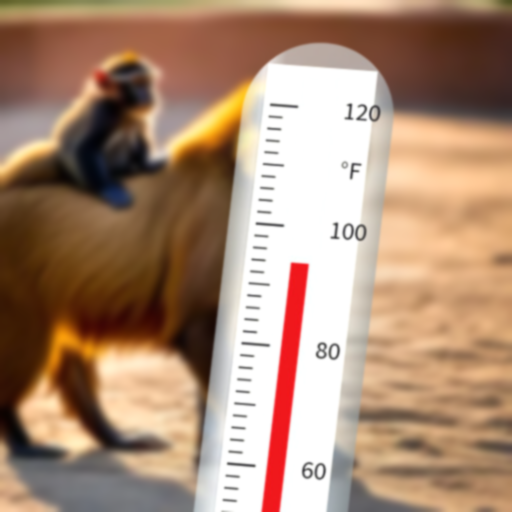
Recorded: 94; °F
